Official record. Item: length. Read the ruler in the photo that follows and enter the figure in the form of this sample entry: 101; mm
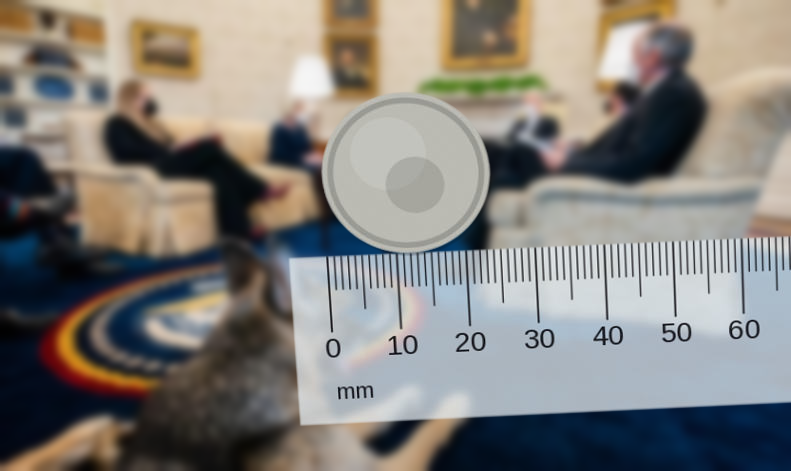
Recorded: 24; mm
